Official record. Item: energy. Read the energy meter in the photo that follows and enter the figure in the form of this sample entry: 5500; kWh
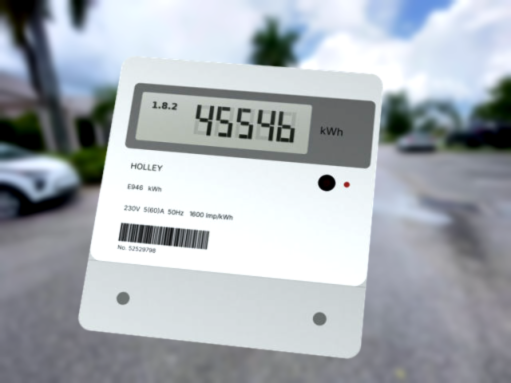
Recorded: 45546; kWh
